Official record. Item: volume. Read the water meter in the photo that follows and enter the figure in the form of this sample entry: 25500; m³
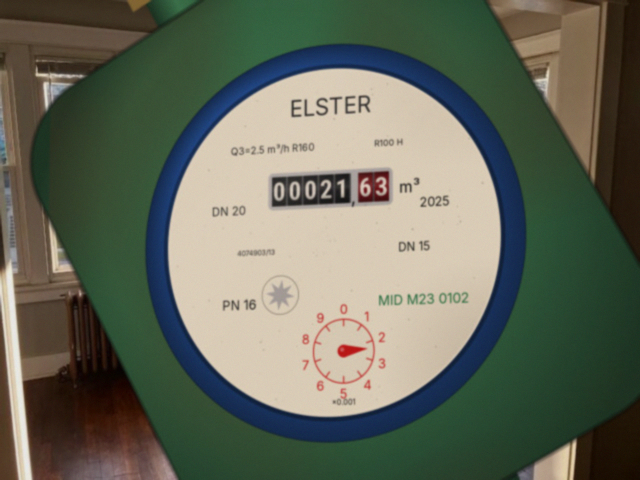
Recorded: 21.632; m³
